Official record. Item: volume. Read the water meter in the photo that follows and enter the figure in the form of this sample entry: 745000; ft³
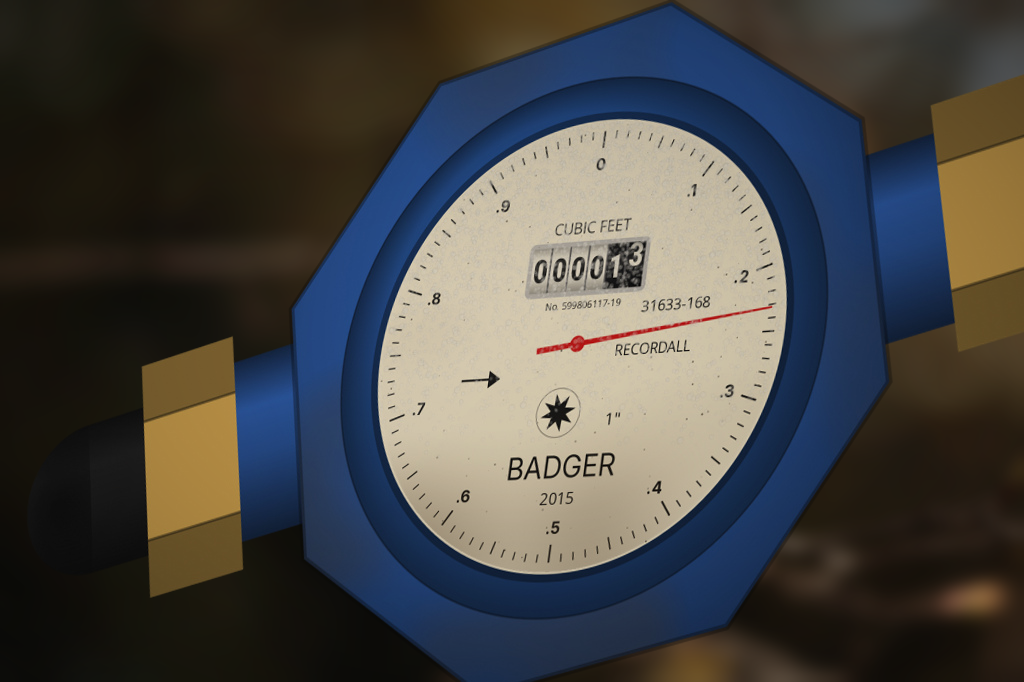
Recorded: 13.23; ft³
